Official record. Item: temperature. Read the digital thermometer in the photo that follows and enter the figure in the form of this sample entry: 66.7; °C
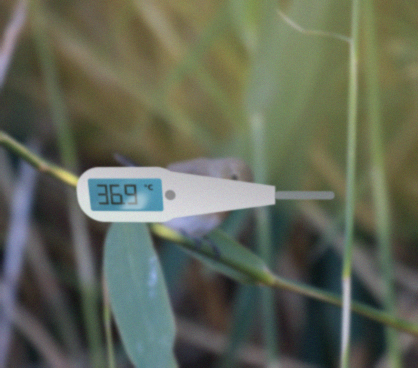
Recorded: 36.9; °C
